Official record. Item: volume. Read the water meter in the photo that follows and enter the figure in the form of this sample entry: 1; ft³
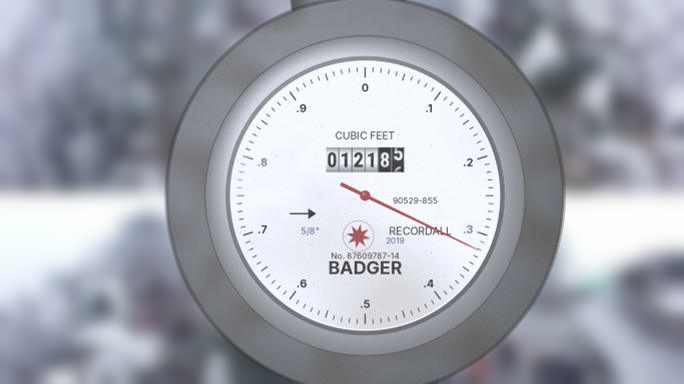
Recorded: 12185.32; ft³
